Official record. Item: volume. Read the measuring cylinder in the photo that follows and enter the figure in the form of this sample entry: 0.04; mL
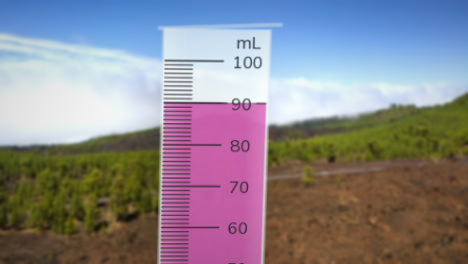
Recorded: 90; mL
